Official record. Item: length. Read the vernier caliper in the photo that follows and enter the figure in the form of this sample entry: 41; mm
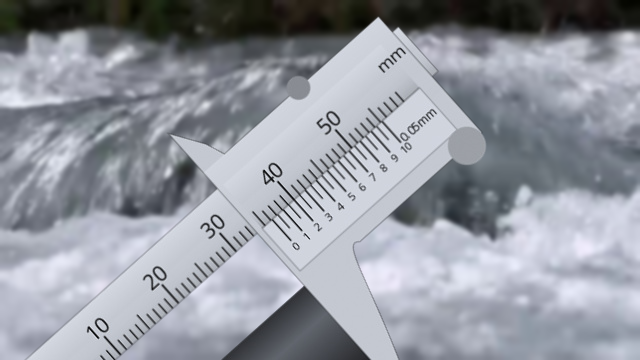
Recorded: 36.2; mm
